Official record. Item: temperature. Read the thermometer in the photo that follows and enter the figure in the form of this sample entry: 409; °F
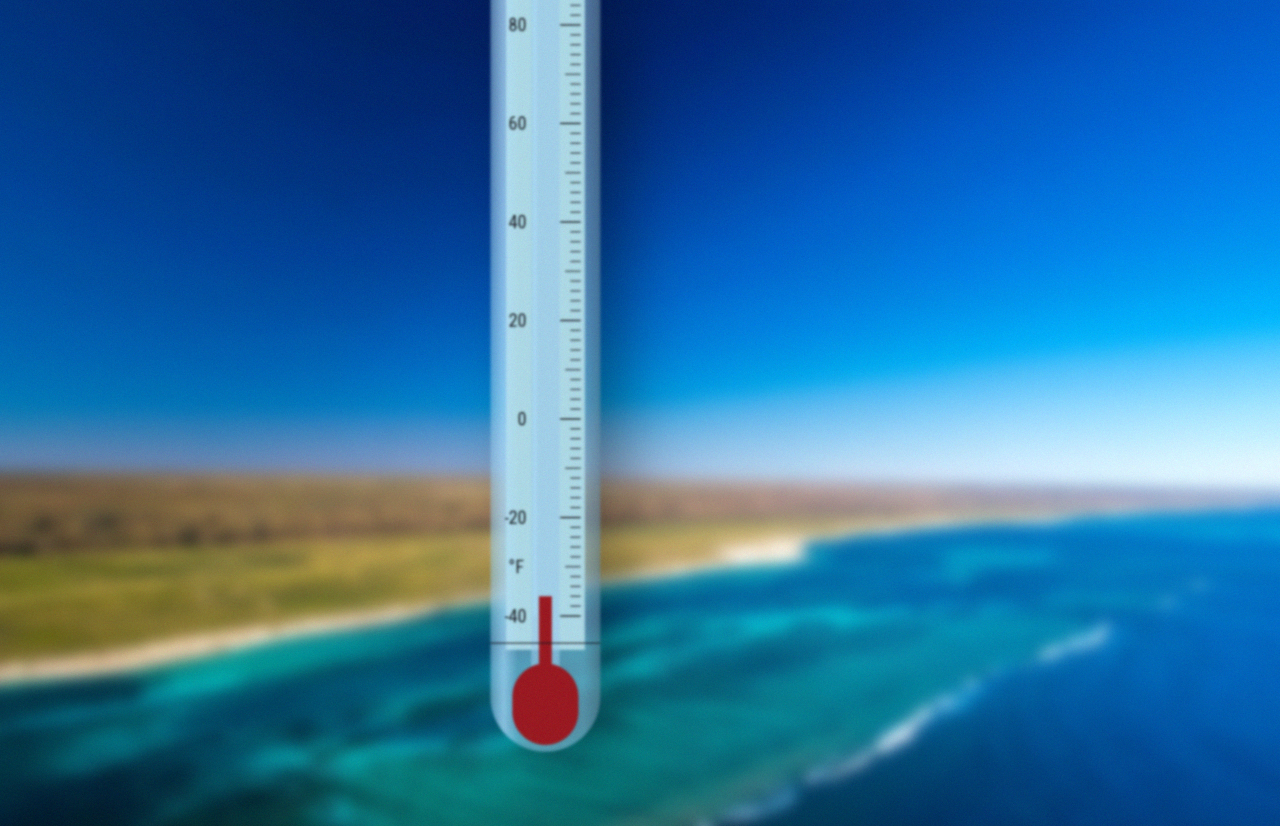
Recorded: -36; °F
